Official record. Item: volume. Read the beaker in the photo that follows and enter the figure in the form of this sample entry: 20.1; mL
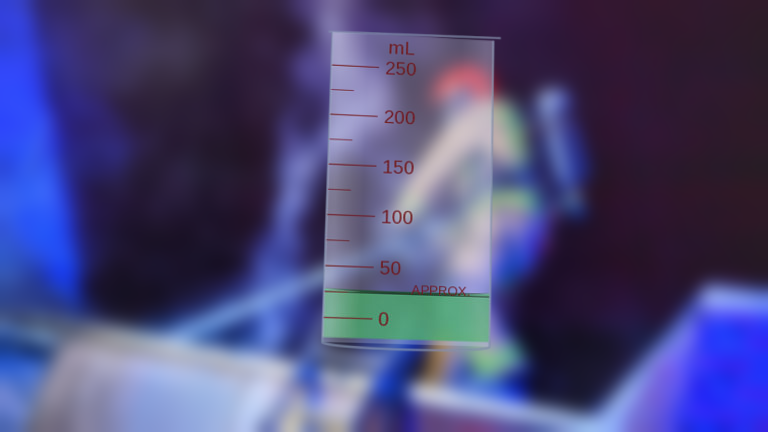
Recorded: 25; mL
